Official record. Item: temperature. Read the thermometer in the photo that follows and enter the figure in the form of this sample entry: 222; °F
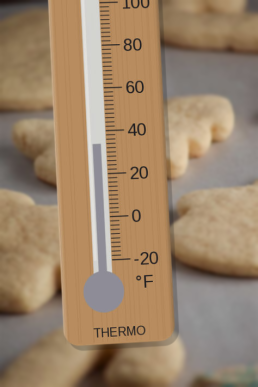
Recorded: 34; °F
